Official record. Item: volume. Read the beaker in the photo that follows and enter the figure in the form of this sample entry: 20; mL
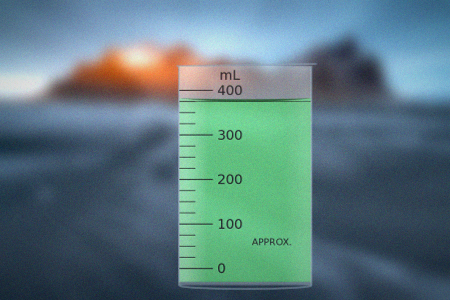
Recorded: 375; mL
